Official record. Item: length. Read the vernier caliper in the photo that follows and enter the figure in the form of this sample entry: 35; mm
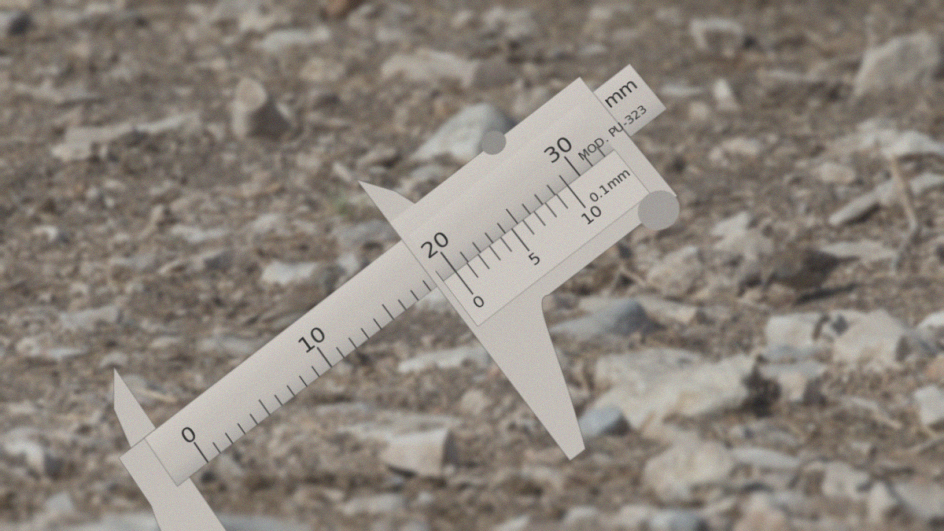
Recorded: 20.0; mm
